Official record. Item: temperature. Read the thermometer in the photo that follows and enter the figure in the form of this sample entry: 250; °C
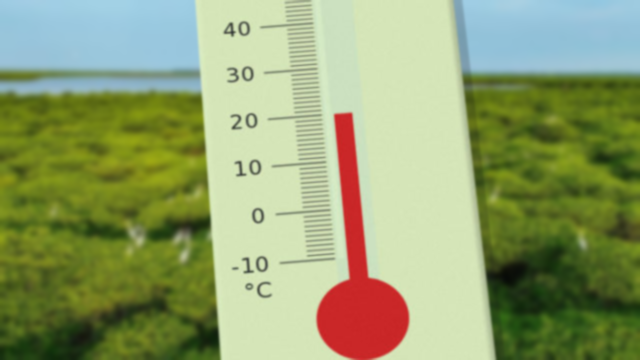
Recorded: 20; °C
